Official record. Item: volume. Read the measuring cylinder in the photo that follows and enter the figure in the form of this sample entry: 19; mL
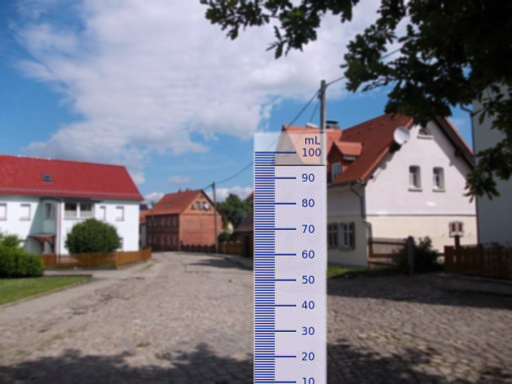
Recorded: 95; mL
